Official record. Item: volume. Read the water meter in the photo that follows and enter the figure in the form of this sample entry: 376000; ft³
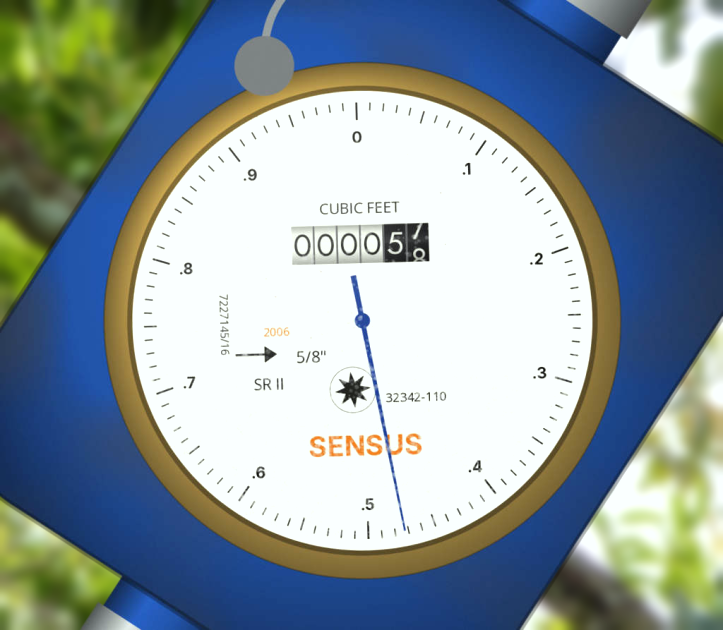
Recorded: 57.47; ft³
